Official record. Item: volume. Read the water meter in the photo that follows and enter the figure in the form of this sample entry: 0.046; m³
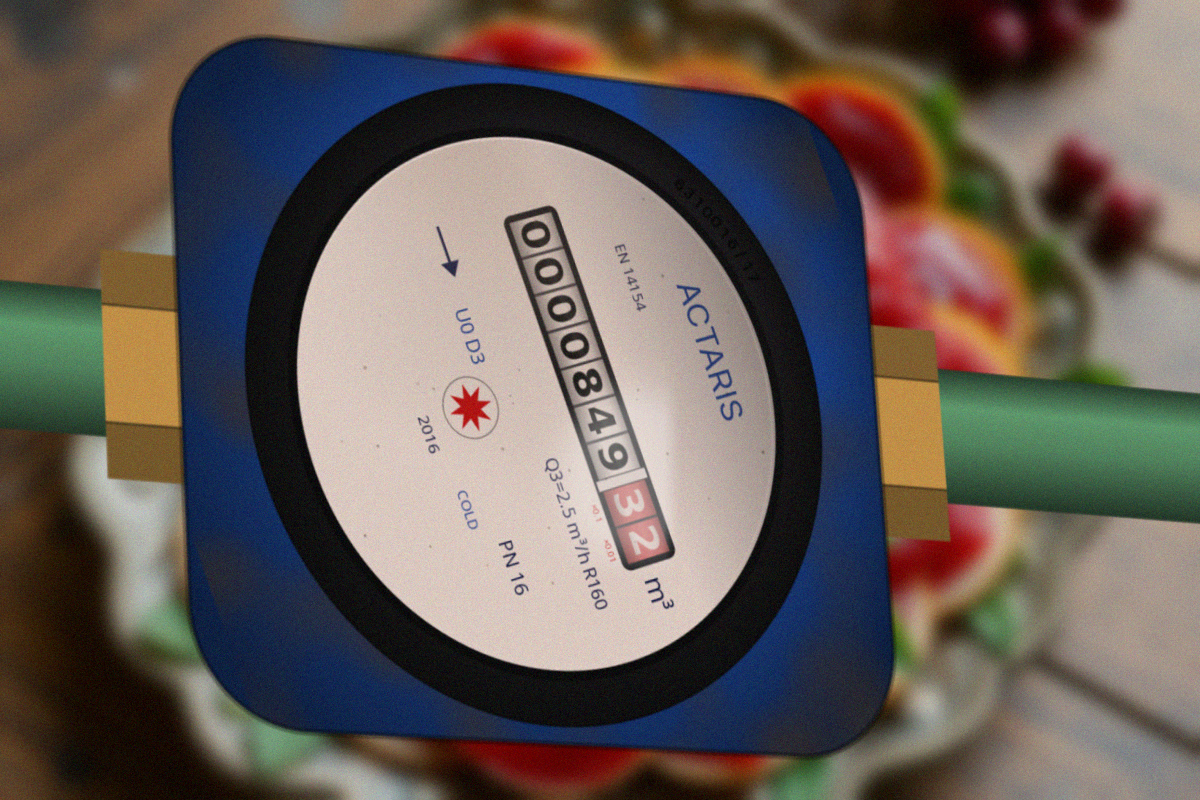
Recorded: 849.32; m³
